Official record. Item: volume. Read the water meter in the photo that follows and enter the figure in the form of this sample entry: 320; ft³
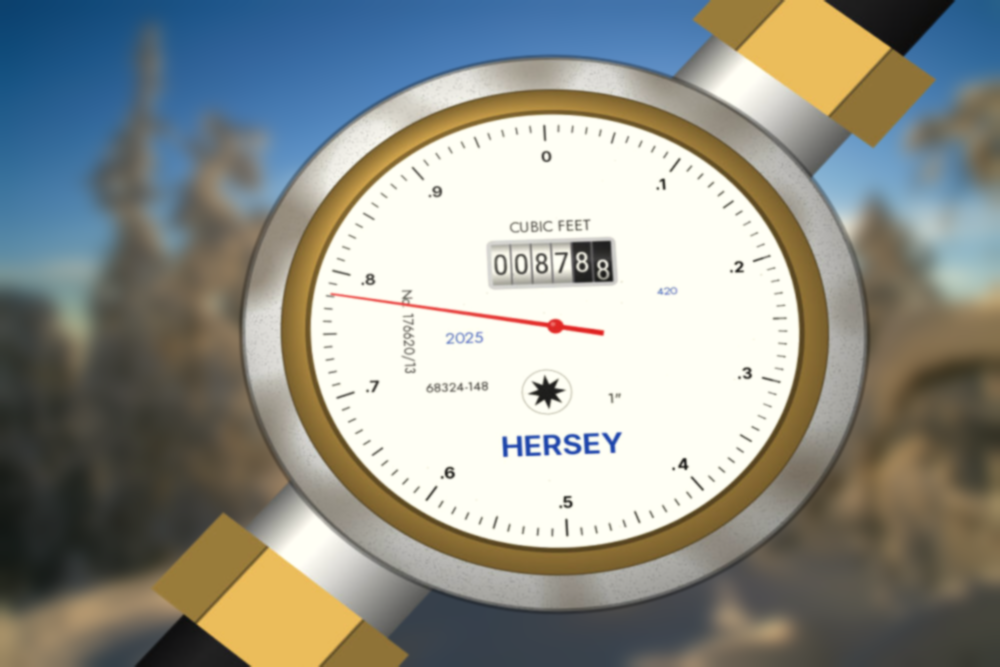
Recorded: 8787.78; ft³
